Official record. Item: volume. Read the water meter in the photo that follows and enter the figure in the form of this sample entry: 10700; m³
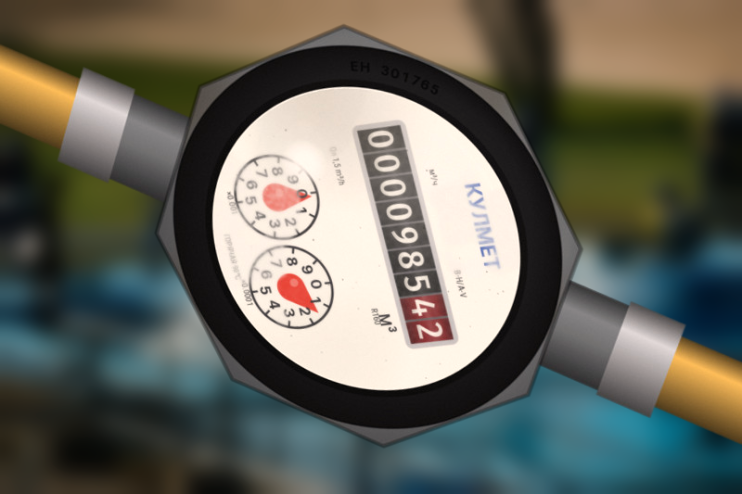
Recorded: 985.4201; m³
